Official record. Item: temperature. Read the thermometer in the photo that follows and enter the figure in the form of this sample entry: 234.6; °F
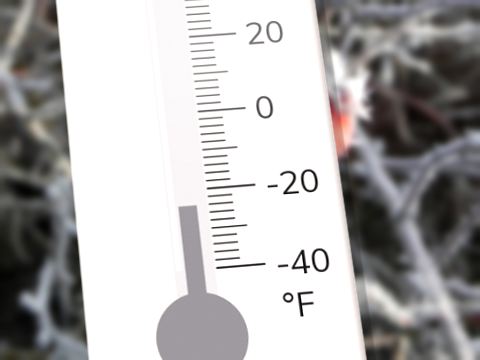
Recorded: -24; °F
